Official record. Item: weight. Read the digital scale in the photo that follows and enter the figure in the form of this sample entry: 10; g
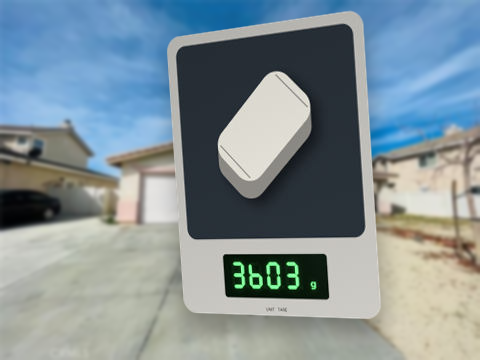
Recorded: 3603; g
